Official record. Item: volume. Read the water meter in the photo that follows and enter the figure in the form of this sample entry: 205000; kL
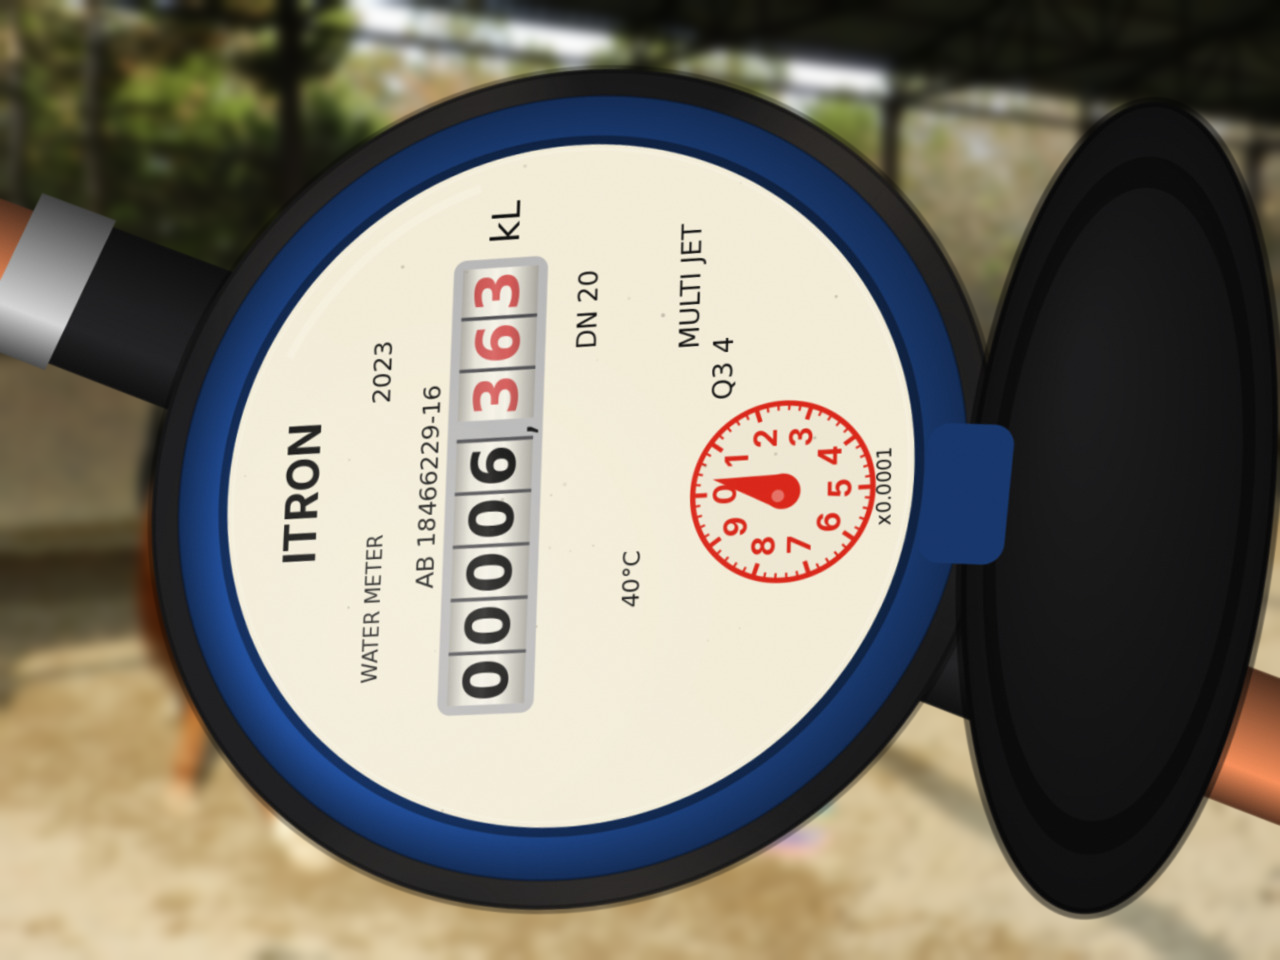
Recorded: 6.3630; kL
